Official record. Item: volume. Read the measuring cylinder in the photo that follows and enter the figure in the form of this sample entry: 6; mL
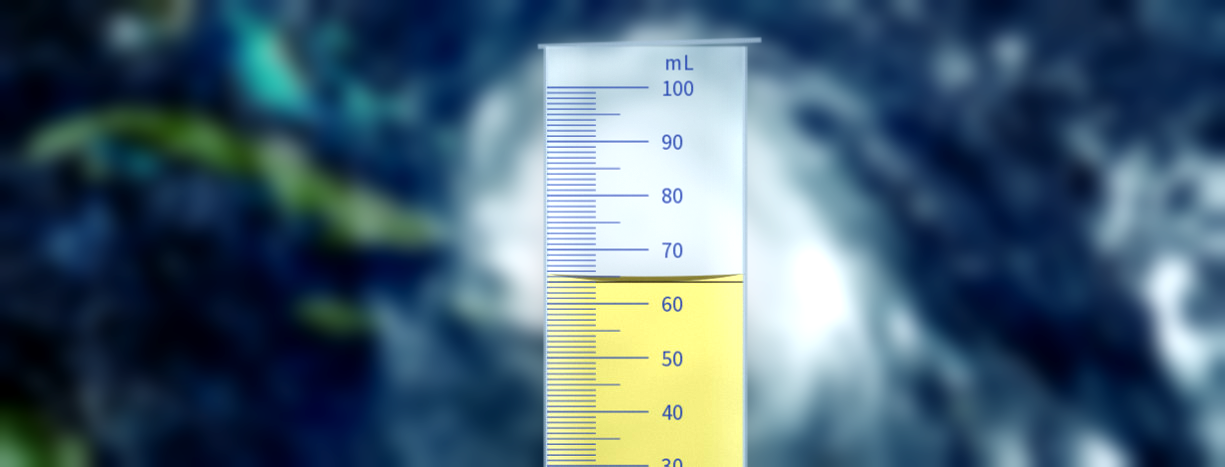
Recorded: 64; mL
